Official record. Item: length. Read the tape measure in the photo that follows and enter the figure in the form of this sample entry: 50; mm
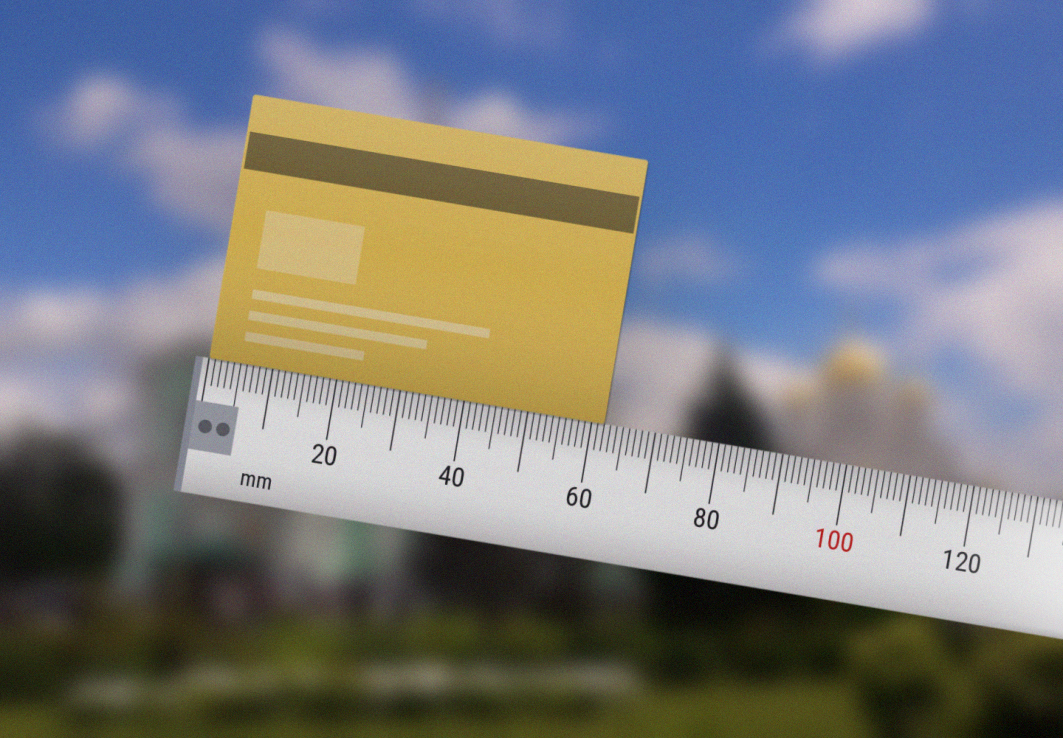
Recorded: 62; mm
